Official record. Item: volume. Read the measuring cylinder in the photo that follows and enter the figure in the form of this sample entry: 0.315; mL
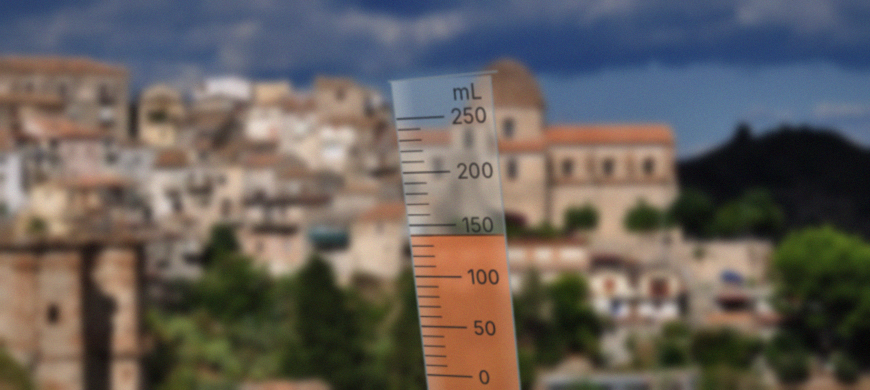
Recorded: 140; mL
